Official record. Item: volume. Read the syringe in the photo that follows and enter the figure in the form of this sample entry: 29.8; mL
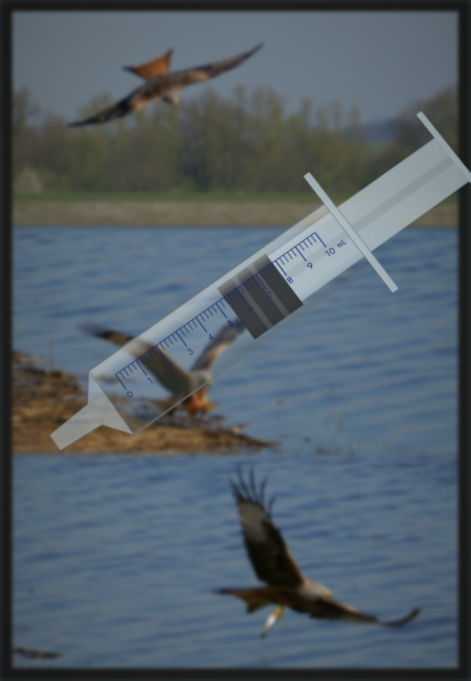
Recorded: 5.4; mL
